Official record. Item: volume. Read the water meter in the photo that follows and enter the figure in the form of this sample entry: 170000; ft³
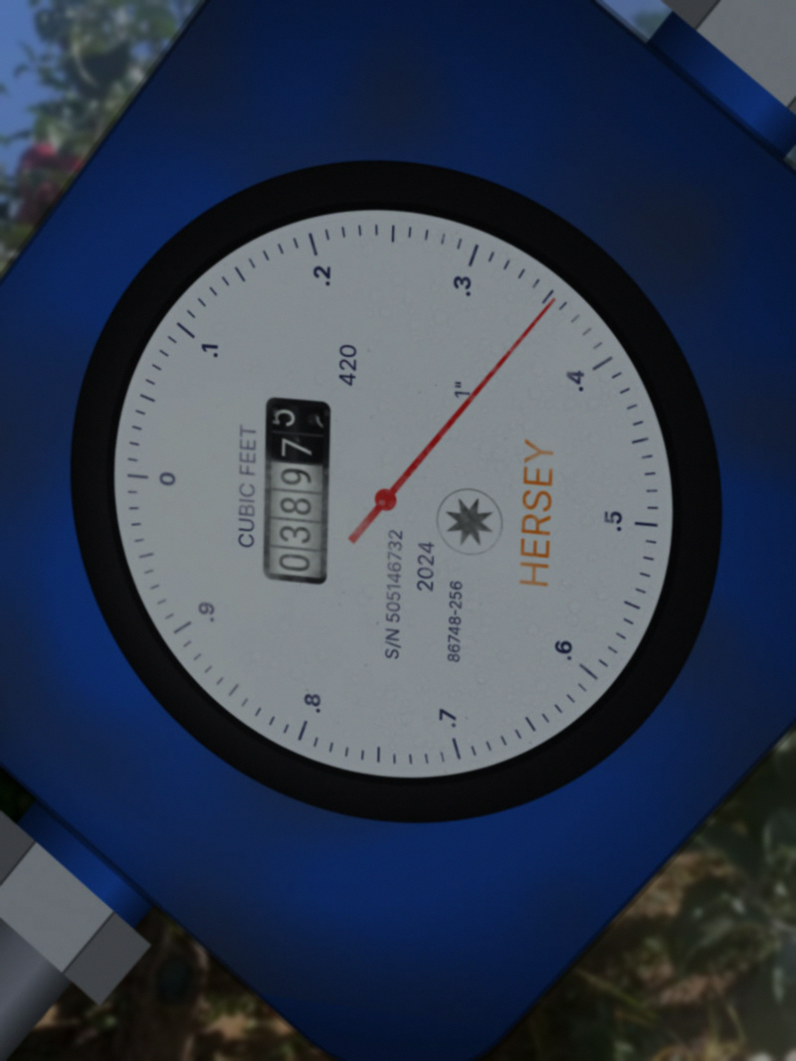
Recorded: 38975.35; ft³
